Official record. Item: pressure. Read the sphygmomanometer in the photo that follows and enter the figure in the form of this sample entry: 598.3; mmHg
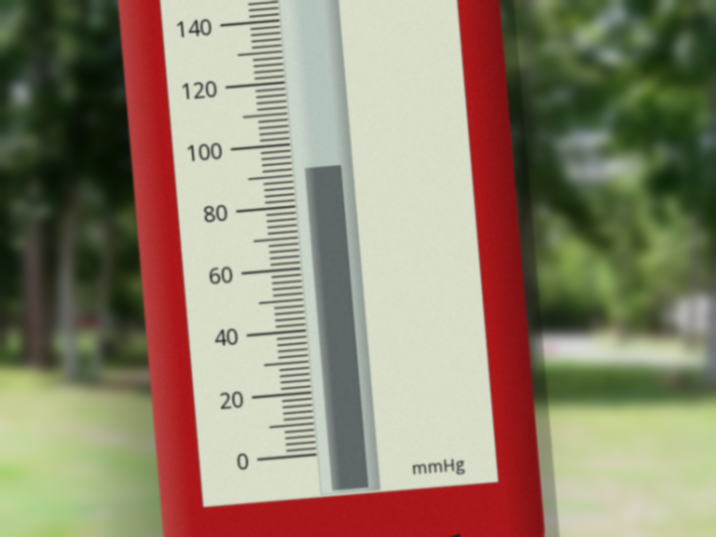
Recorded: 92; mmHg
